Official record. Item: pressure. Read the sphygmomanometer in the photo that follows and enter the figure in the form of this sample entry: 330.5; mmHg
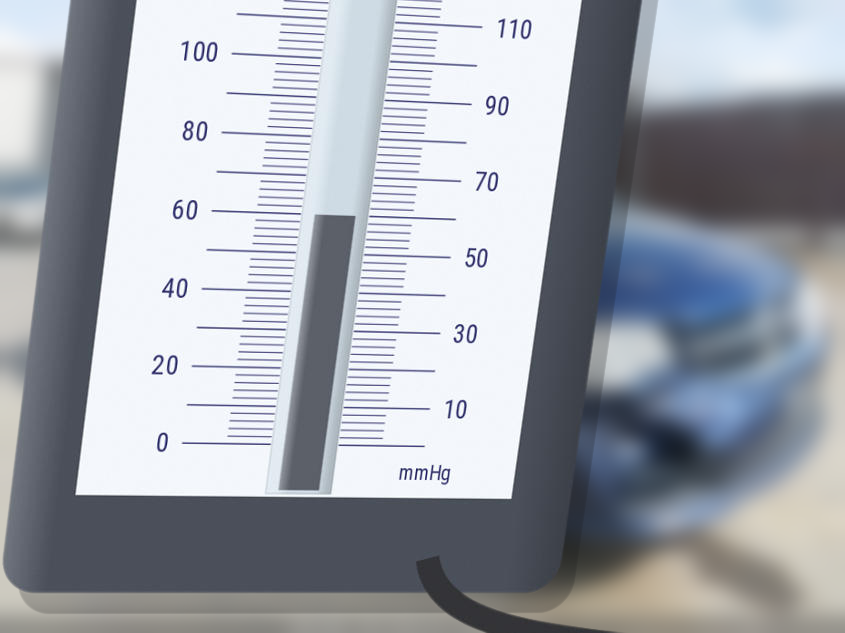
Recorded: 60; mmHg
